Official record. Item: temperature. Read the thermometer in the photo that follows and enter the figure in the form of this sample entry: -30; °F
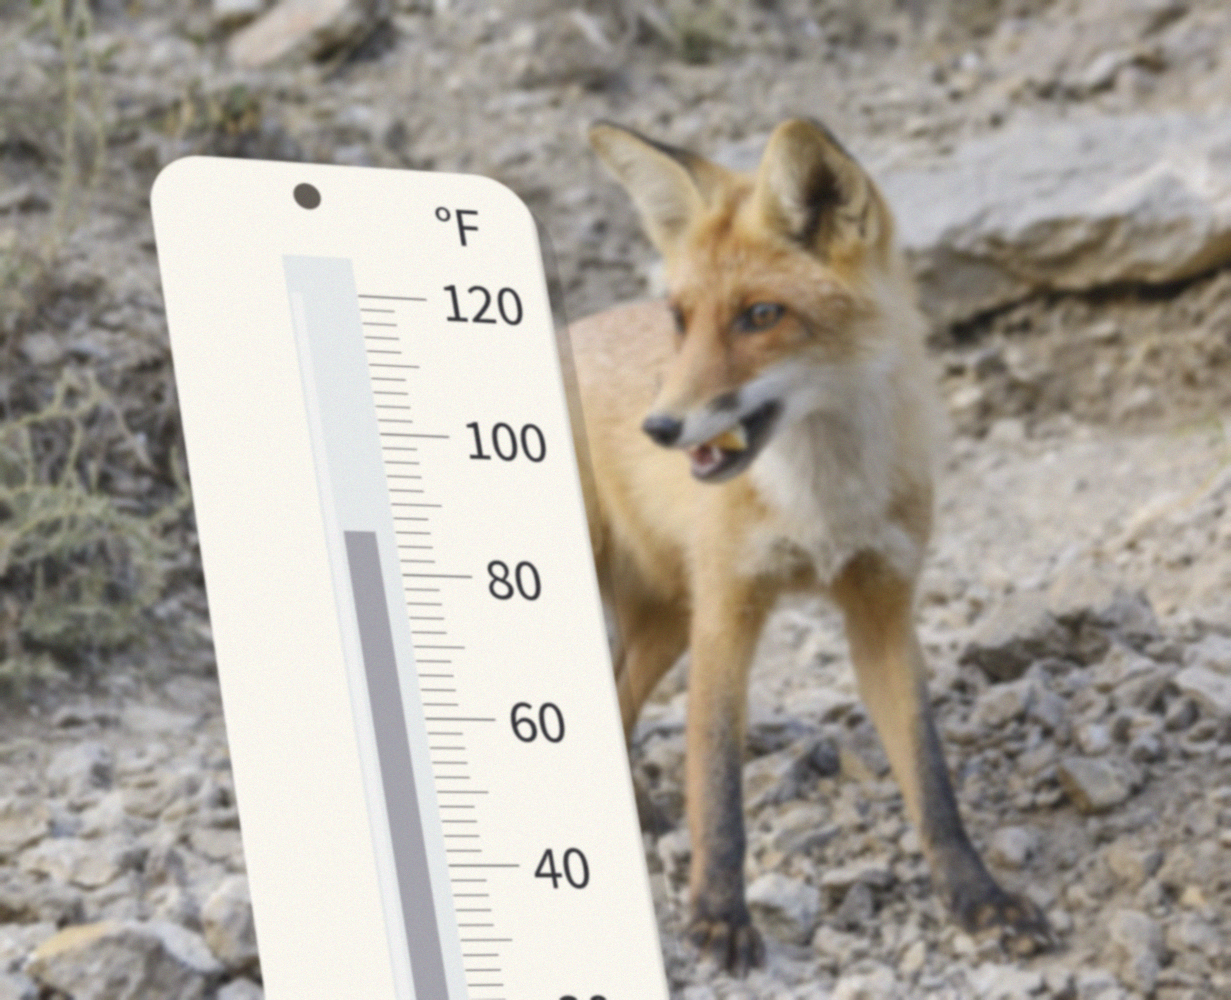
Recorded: 86; °F
